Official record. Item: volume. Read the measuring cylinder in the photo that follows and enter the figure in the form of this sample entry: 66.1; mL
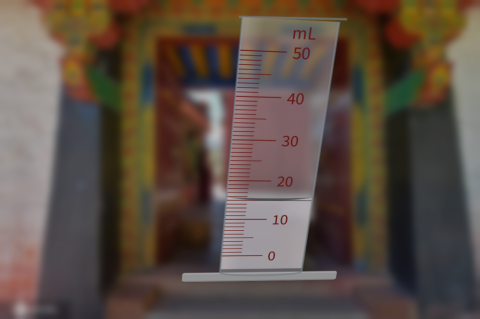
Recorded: 15; mL
